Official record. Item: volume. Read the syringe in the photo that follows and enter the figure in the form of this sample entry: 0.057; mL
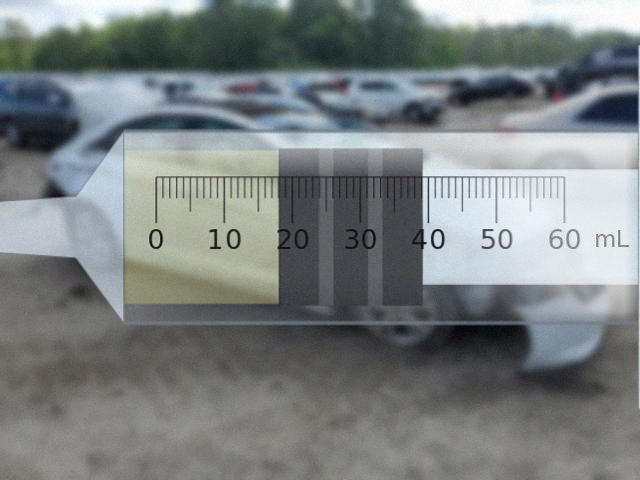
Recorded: 18; mL
